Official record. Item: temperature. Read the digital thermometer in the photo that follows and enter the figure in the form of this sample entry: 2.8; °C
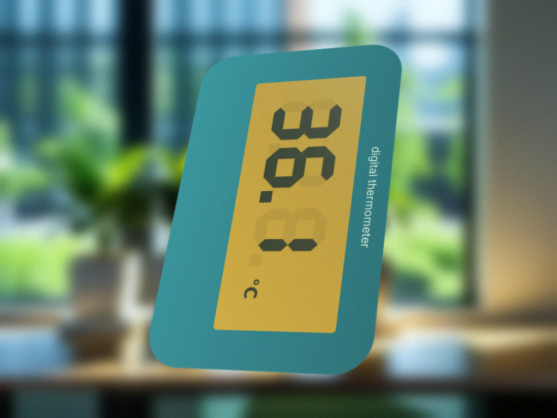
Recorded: 36.1; °C
